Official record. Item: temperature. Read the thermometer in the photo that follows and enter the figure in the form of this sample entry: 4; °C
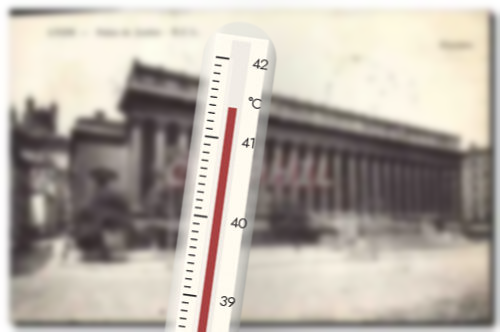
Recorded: 41.4; °C
